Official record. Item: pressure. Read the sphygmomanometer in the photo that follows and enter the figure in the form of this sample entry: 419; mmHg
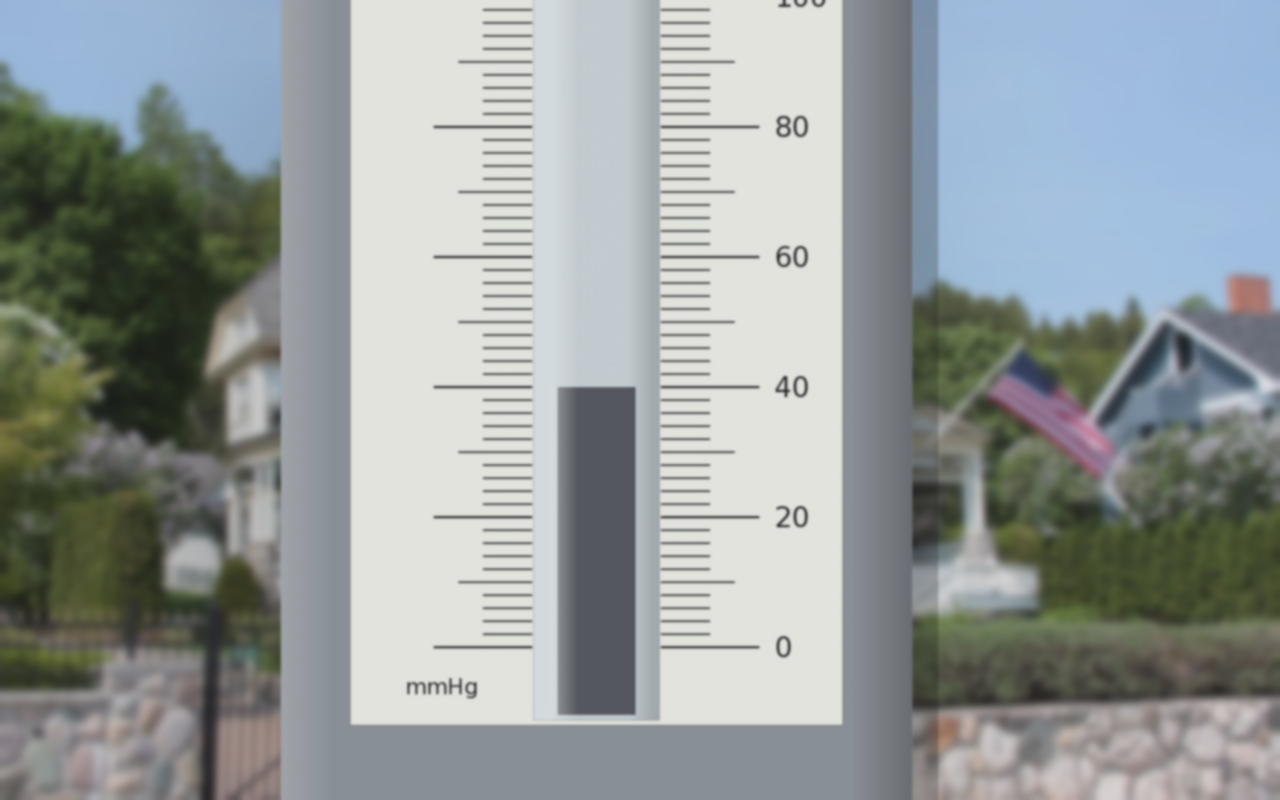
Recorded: 40; mmHg
